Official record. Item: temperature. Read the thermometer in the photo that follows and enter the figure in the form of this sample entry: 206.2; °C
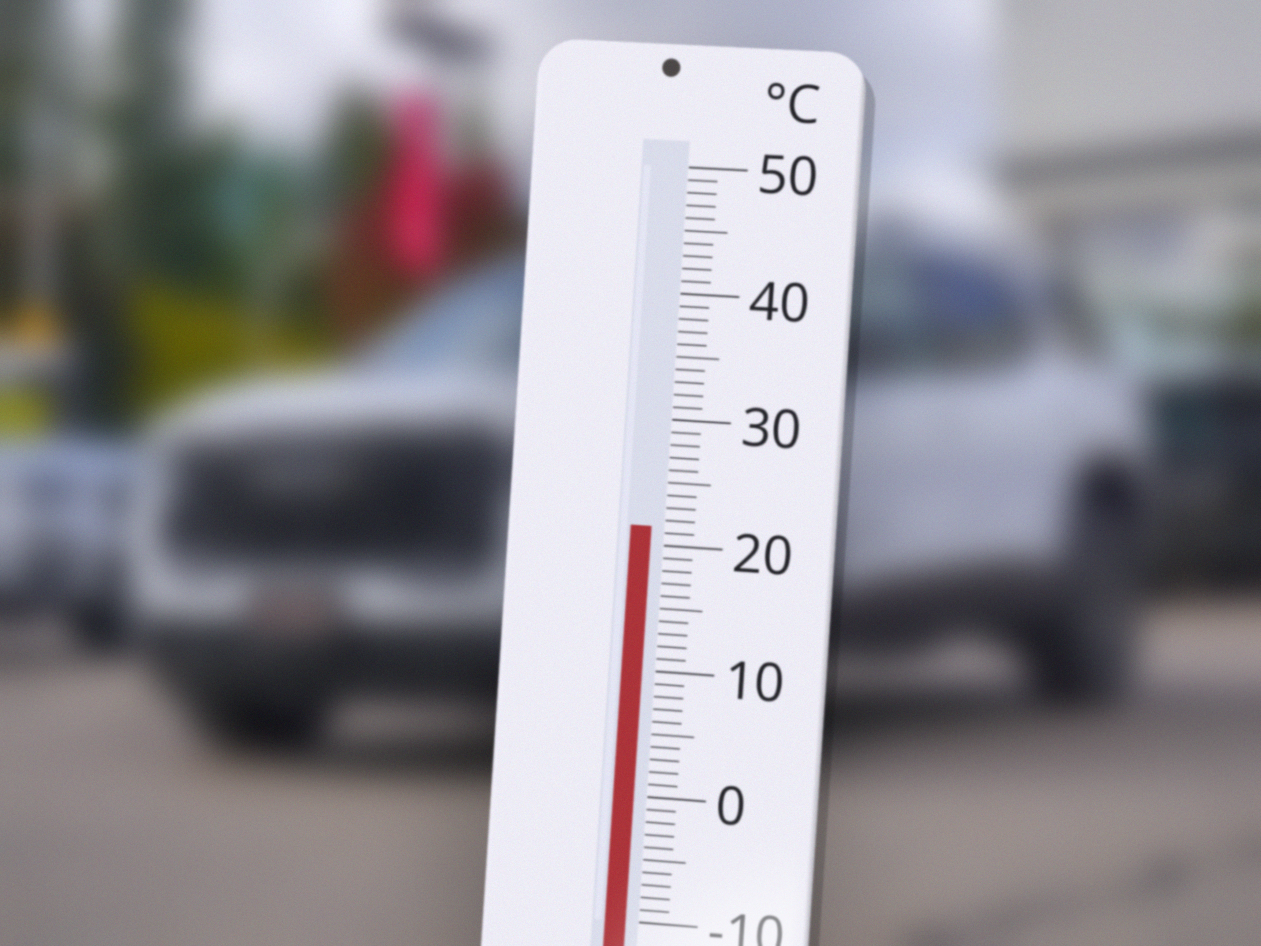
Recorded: 21.5; °C
